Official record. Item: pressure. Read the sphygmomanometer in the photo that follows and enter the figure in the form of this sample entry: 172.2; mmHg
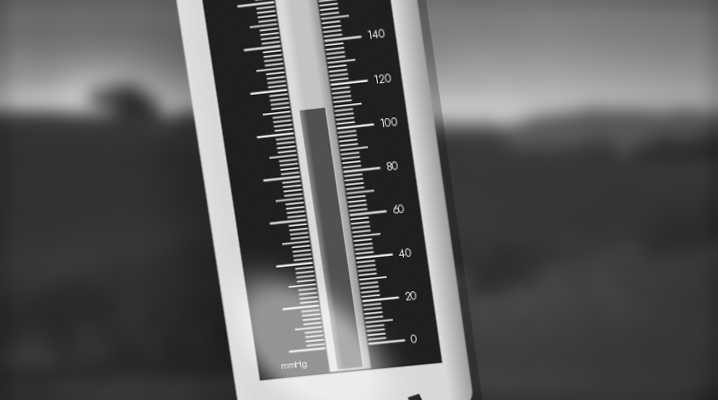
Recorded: 110; mmHg
